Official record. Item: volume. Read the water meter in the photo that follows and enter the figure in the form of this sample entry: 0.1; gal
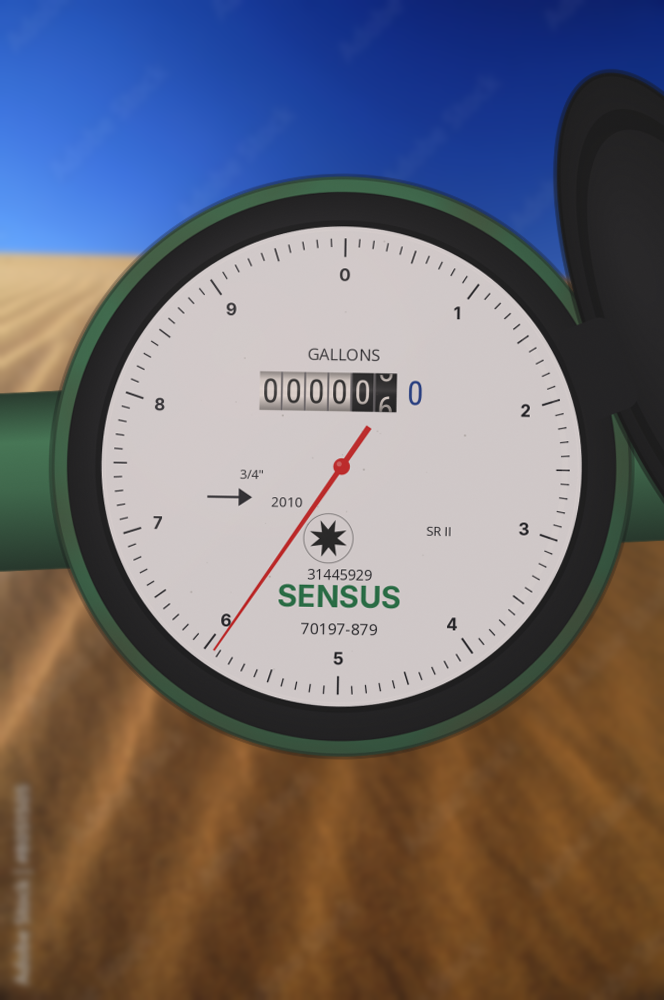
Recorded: 55.9; gal
